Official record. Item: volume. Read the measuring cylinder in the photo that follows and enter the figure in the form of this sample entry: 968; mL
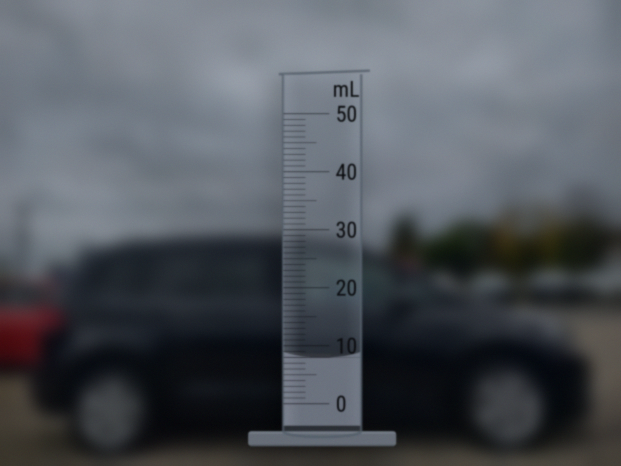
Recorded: 8; mL
